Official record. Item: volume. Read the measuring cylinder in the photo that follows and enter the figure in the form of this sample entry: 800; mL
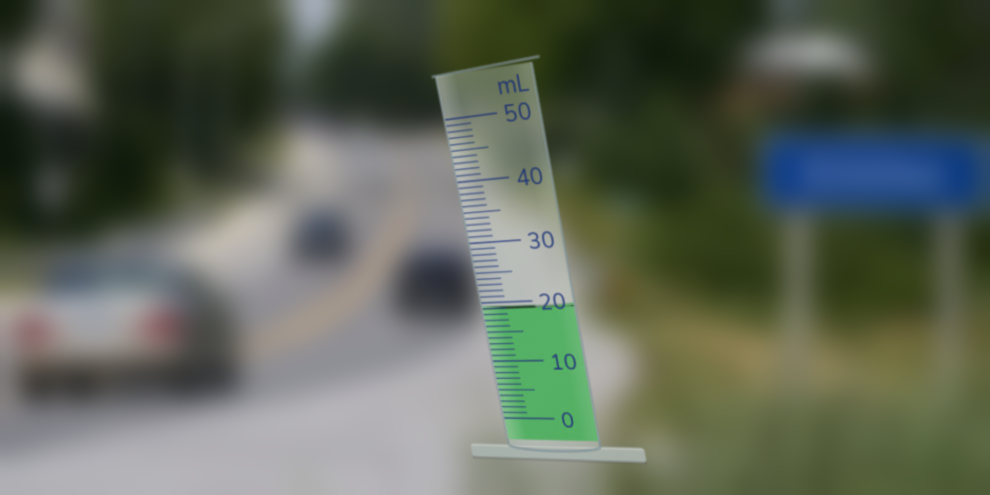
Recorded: 19; mL
